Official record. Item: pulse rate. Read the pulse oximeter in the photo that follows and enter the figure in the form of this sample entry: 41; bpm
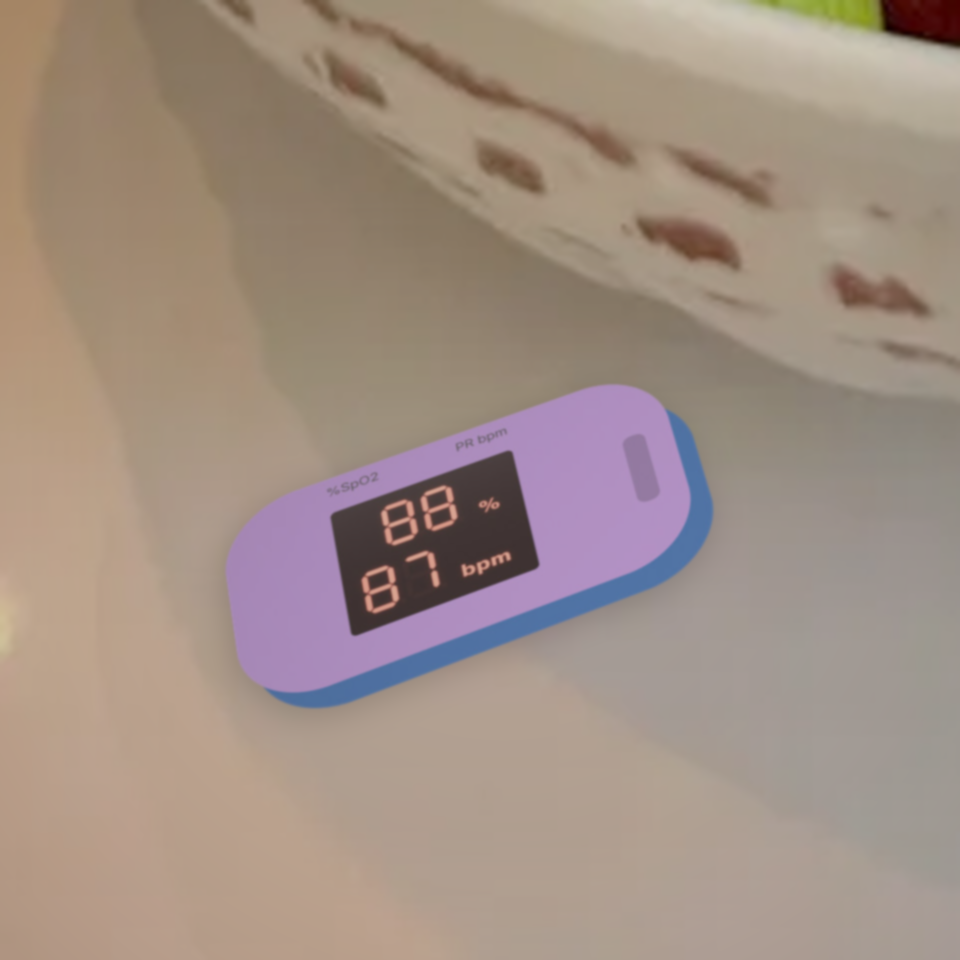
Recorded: 87; bpm
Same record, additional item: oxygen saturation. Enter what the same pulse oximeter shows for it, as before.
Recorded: 88; %
